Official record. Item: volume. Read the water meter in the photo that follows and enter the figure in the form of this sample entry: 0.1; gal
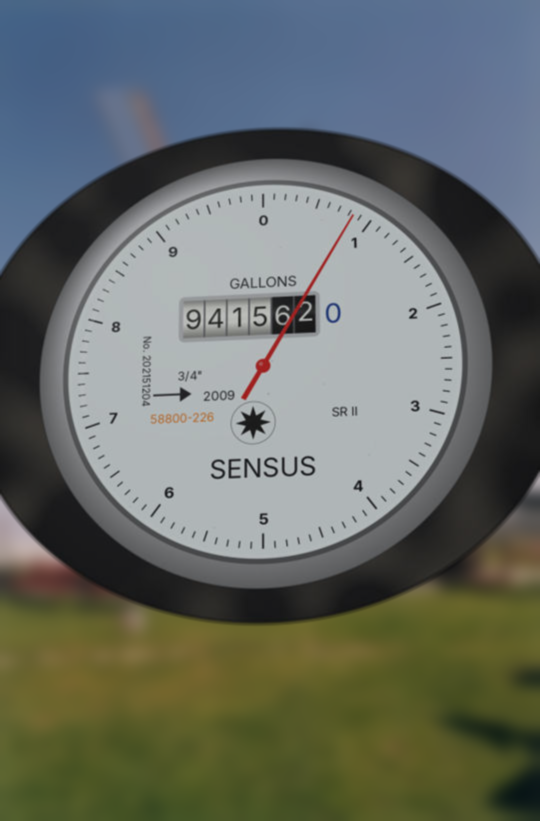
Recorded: 9415620.8; gal
